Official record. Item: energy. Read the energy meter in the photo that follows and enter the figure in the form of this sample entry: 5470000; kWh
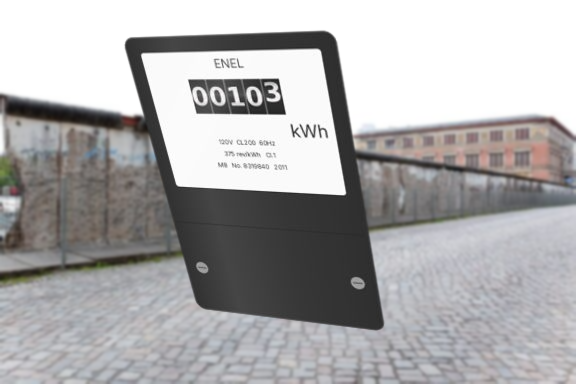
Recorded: 103; kWh
